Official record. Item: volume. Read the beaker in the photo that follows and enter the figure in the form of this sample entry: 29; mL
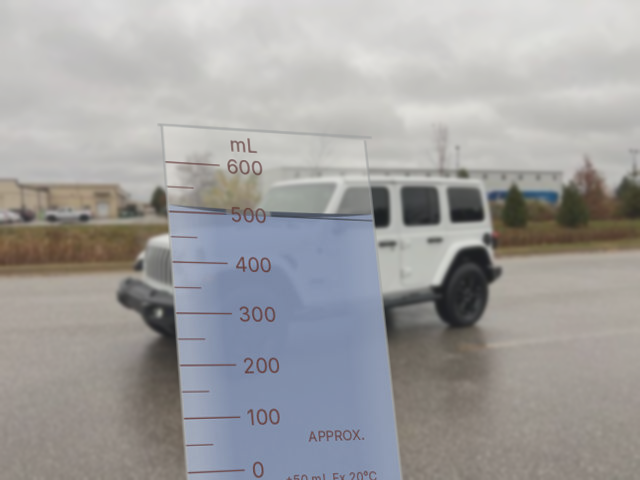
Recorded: 500; mL
